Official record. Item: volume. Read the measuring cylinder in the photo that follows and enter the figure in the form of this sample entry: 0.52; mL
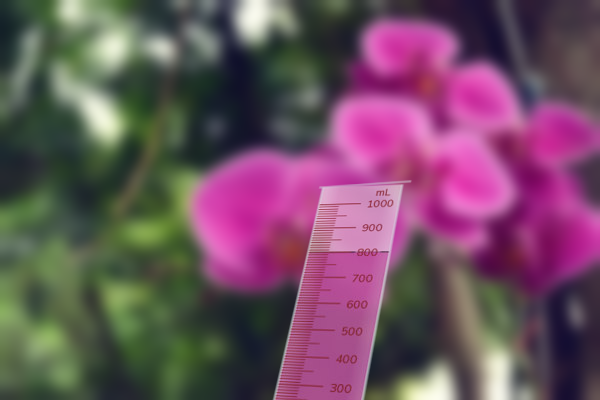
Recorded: 800; mL
